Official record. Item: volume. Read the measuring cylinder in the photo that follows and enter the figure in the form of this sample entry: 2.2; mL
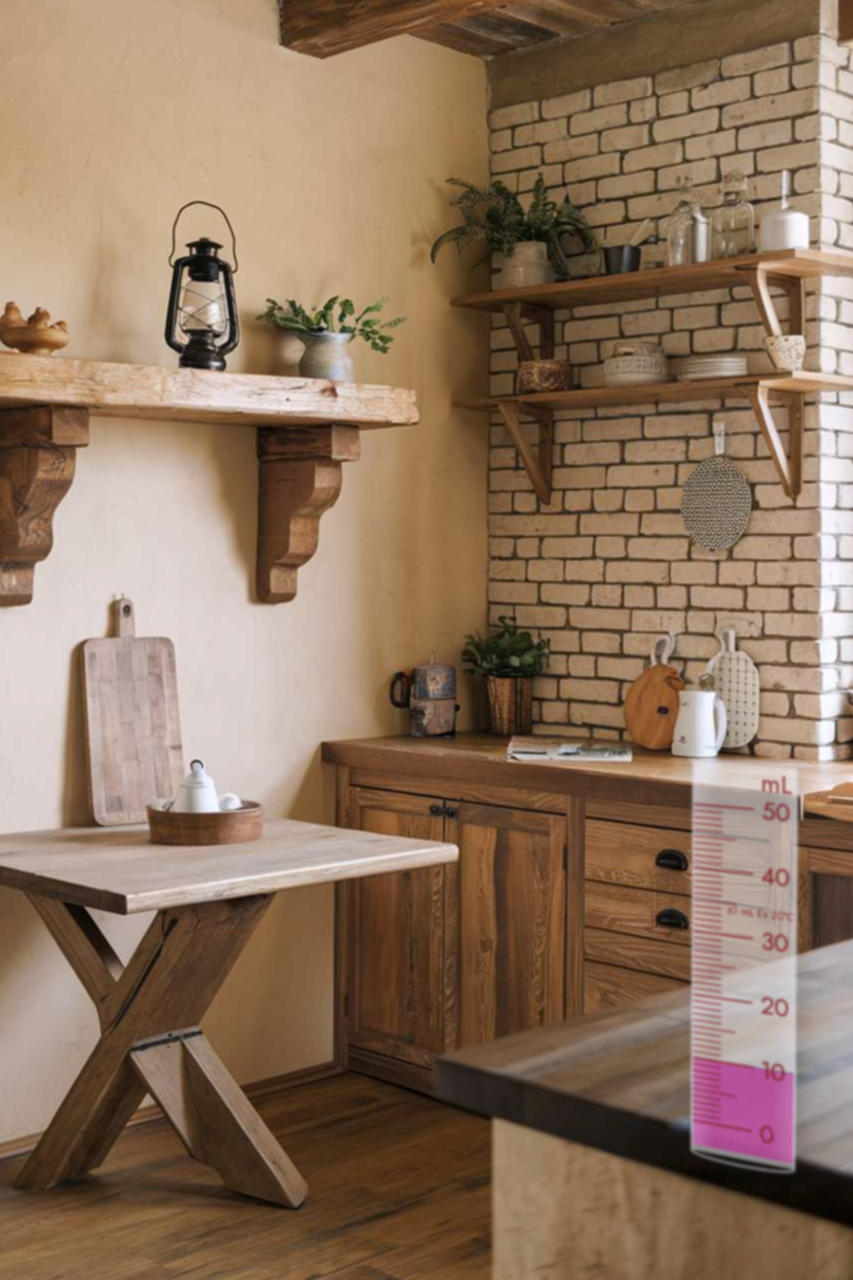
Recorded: 10; mL
